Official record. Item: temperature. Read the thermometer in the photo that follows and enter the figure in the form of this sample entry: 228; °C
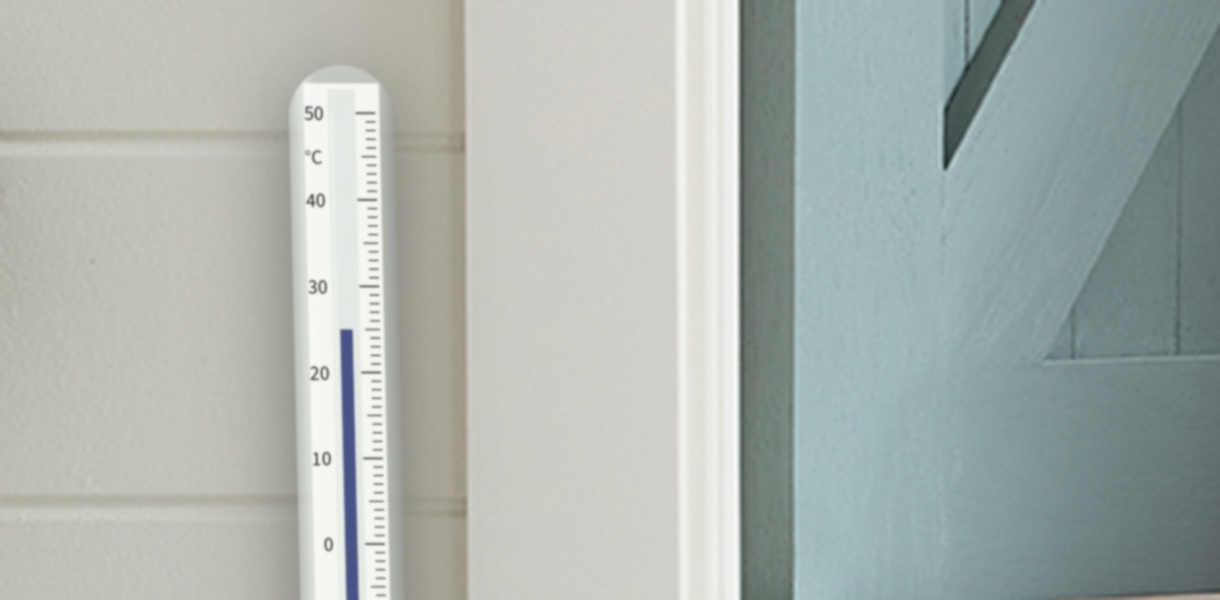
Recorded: 25; °C
